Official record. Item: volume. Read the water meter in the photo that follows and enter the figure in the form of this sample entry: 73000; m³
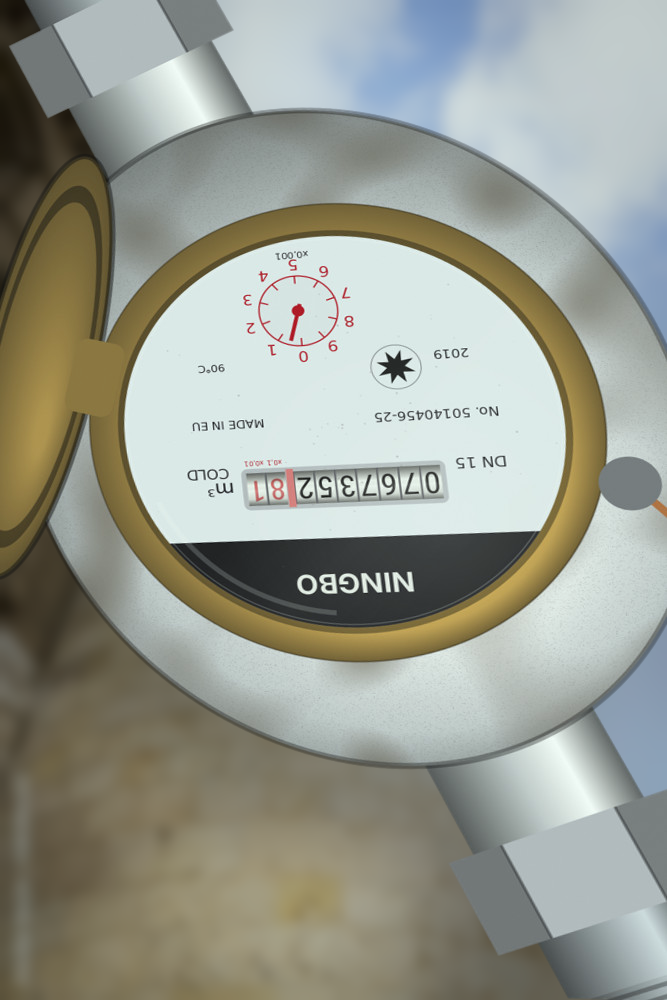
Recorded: 767352.810; m³
